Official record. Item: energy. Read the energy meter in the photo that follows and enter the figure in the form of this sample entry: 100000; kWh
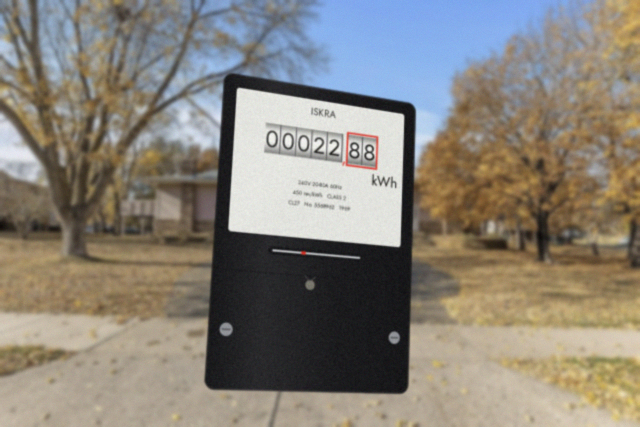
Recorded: 22.88; kWh
